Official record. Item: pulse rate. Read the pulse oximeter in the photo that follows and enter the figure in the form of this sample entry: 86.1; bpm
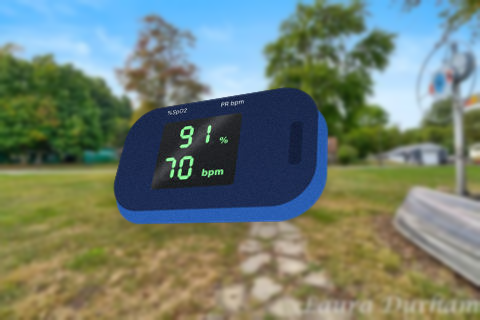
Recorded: 70; bpm
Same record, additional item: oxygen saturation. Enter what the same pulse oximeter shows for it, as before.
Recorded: 91; %
